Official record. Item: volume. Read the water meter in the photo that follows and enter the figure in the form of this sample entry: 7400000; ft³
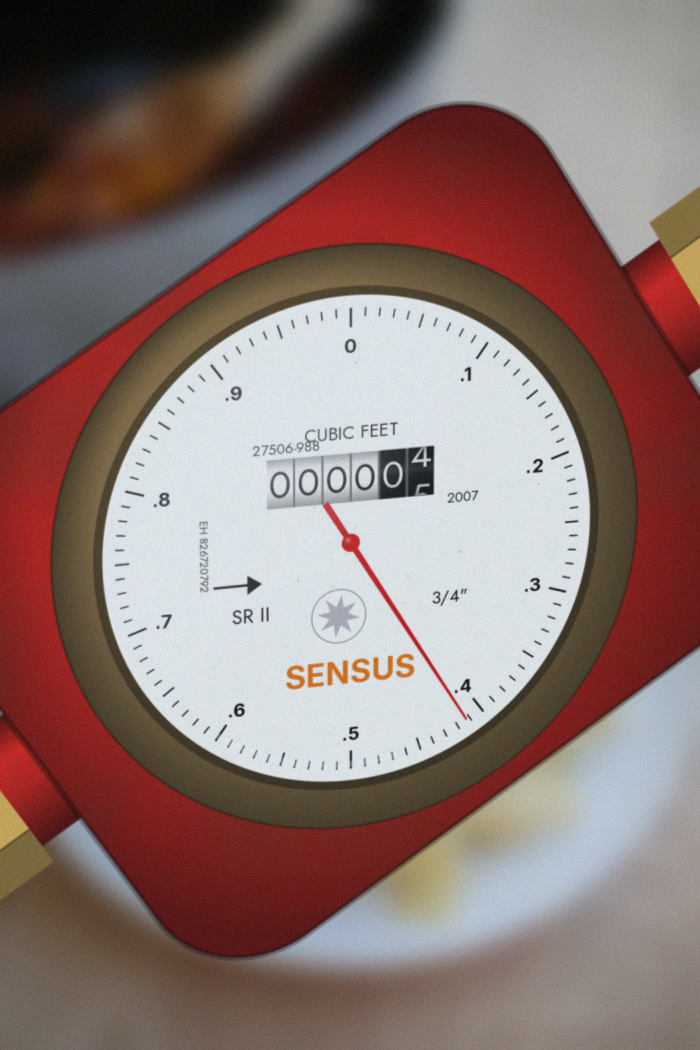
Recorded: 4.41; ft³
